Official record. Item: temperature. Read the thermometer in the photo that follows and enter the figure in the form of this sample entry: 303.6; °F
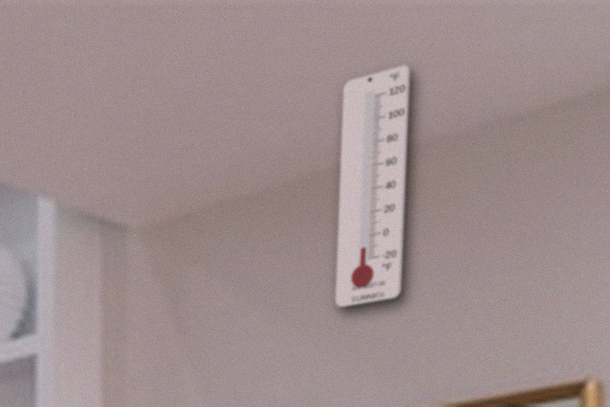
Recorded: -10; °F
